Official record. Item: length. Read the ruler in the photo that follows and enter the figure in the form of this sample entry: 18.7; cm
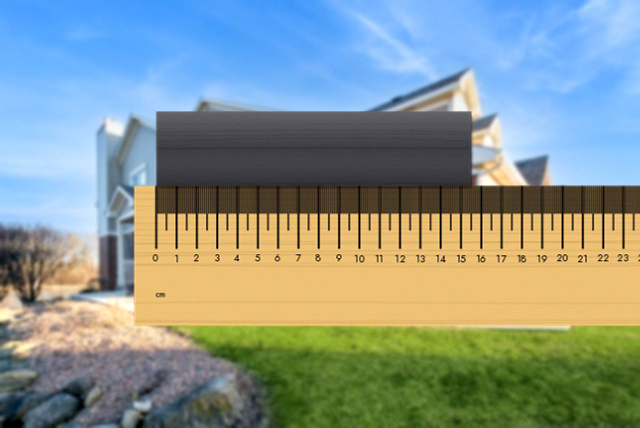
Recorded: 15.5; cm
